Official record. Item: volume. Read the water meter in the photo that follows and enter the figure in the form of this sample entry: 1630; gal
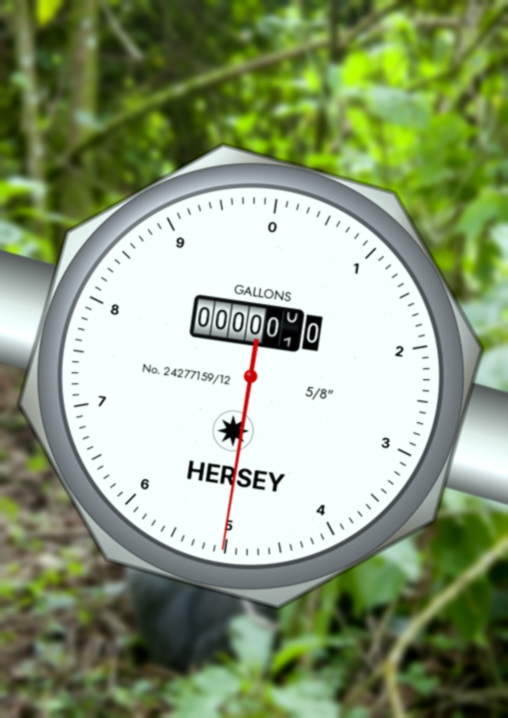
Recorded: 5.0; gal
